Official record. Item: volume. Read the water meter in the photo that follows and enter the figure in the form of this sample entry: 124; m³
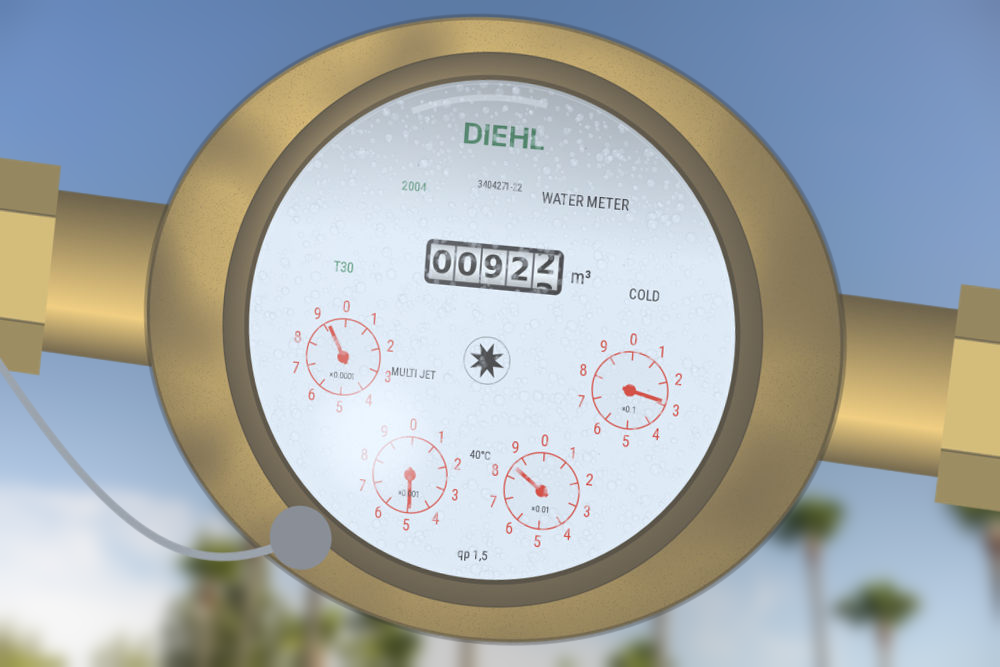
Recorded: 922.2849; m³
